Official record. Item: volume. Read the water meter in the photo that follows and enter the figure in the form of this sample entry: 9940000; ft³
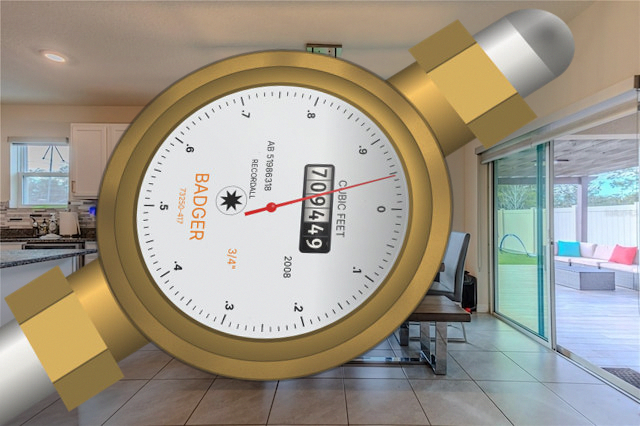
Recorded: 709448.95; ft³
